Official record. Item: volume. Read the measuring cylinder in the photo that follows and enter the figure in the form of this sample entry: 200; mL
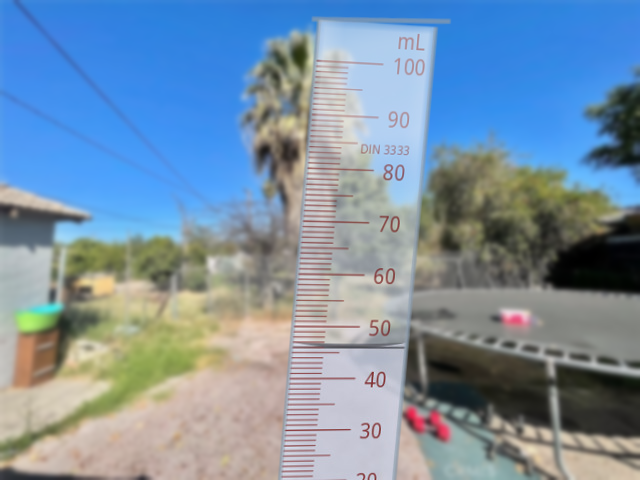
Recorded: 46; mL
